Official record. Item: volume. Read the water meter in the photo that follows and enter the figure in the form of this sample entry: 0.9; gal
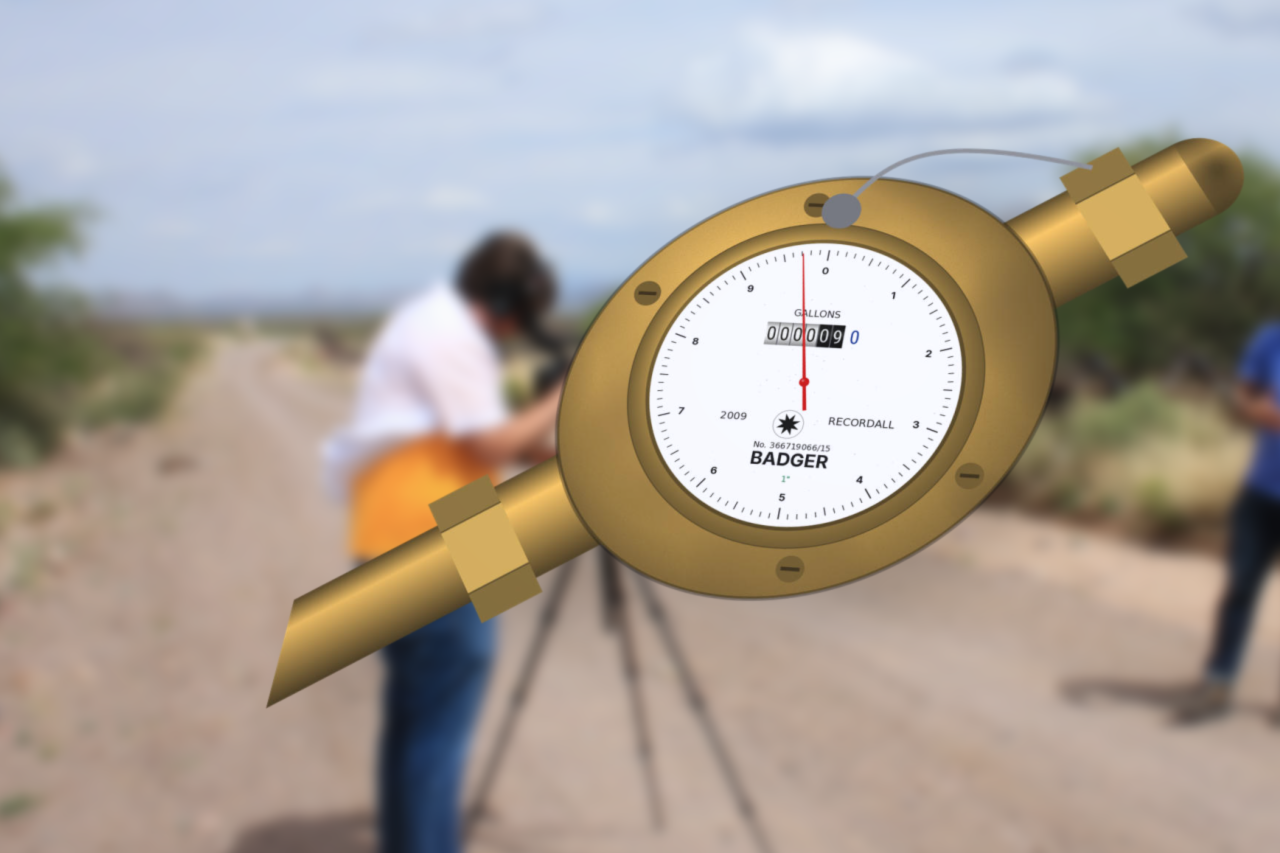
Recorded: 89.7; gal
